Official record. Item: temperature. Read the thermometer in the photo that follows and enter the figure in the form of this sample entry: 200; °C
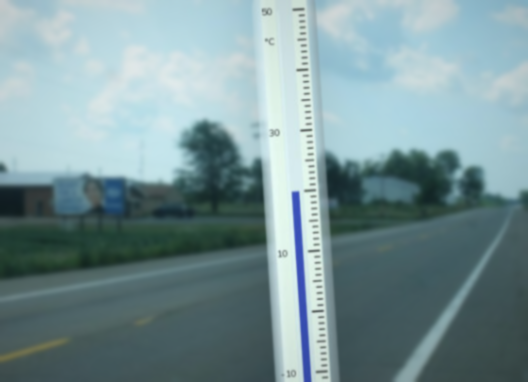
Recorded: 20; °C
